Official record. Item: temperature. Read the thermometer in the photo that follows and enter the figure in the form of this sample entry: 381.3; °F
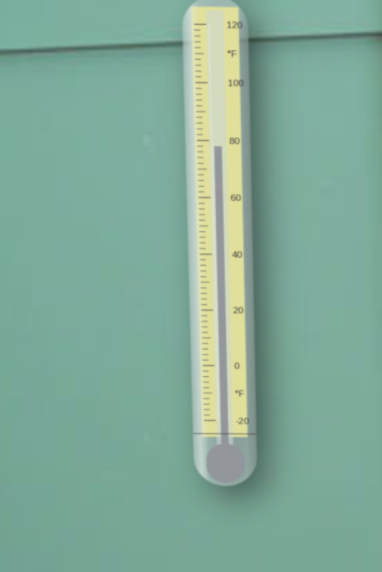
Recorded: 78; °F
